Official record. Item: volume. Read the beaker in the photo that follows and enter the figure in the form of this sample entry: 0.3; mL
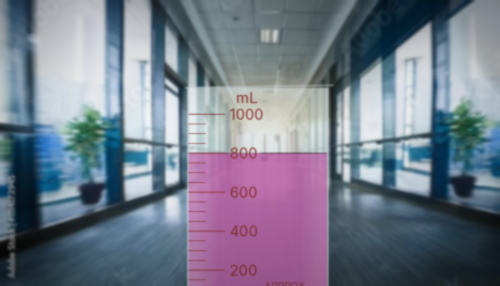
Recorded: 800; mL
